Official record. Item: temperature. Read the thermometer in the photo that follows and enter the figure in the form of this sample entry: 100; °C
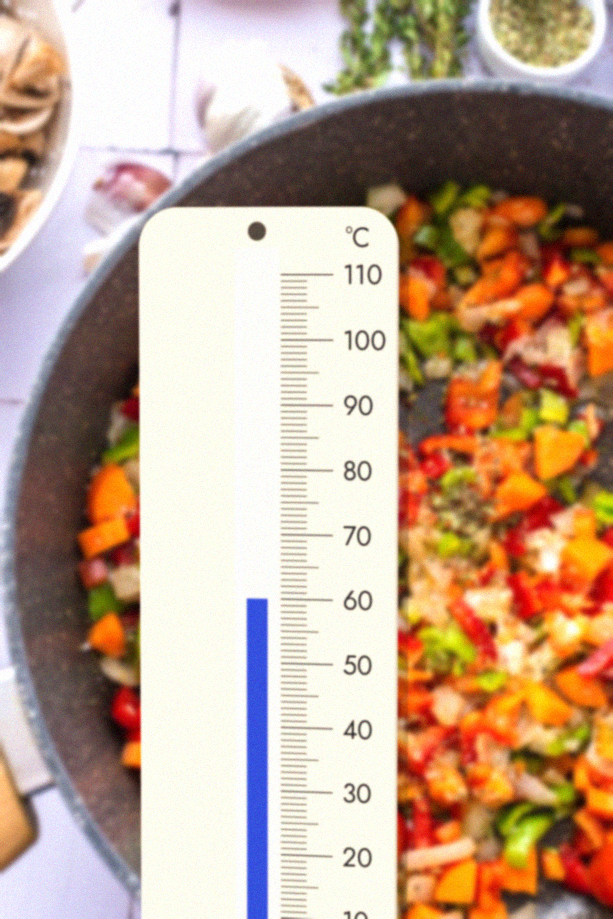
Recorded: 60; °C
